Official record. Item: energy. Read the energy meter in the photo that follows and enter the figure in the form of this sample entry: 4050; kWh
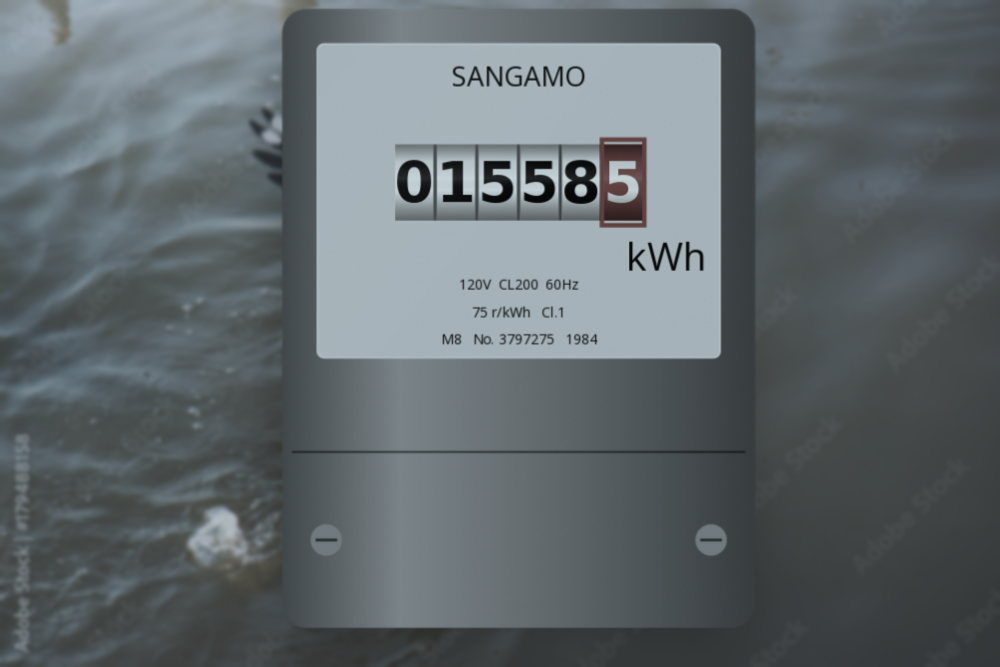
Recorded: 1558.5; kWh
